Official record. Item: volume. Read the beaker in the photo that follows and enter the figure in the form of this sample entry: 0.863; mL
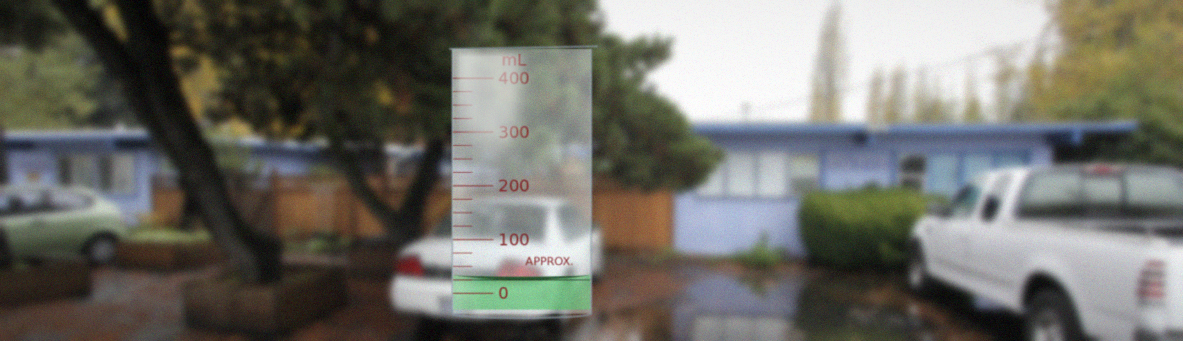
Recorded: 25; mL
